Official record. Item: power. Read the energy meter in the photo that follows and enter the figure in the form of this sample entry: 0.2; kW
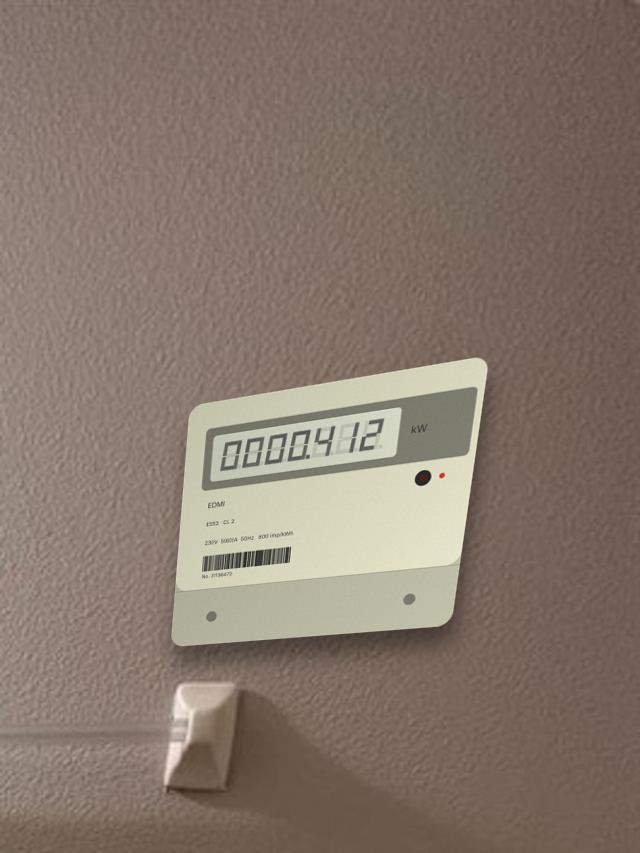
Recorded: 0.412; kW
